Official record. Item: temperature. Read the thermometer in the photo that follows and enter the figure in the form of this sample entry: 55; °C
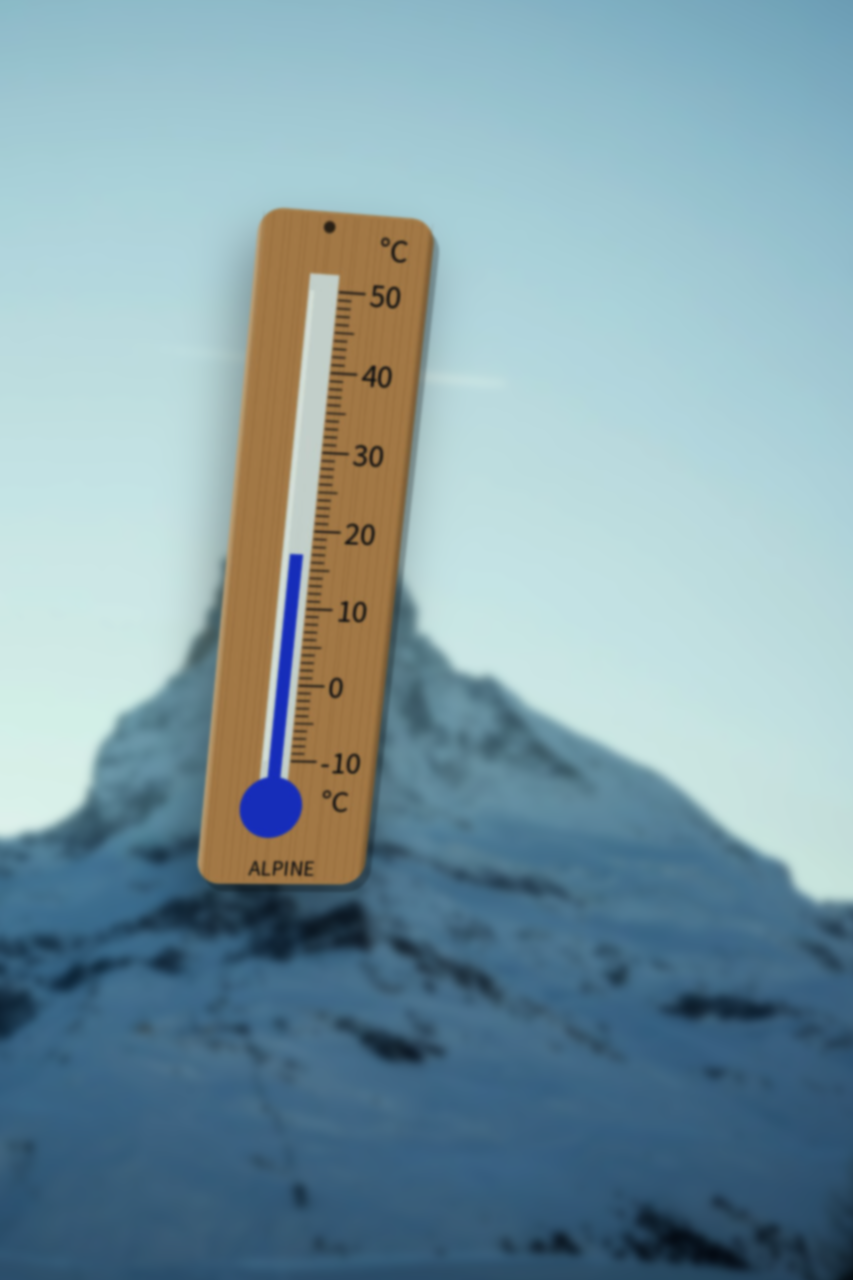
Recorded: 17; °C
